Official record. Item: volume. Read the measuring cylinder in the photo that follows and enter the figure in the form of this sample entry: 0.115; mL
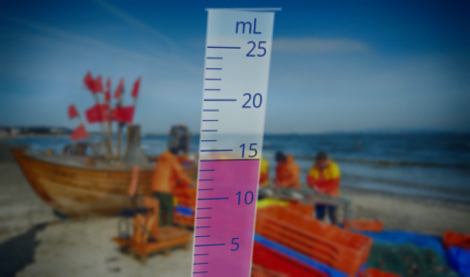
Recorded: 14; mL
